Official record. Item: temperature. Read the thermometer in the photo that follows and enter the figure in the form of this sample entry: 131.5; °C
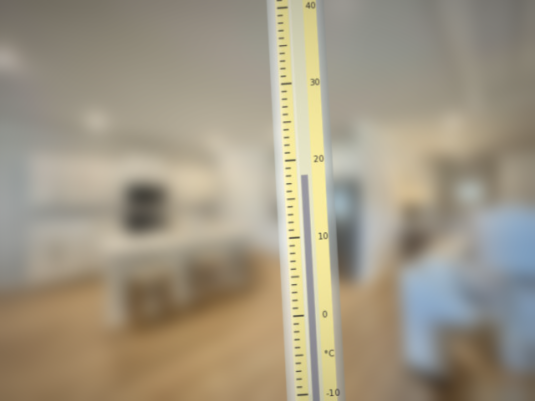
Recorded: 18; °C
